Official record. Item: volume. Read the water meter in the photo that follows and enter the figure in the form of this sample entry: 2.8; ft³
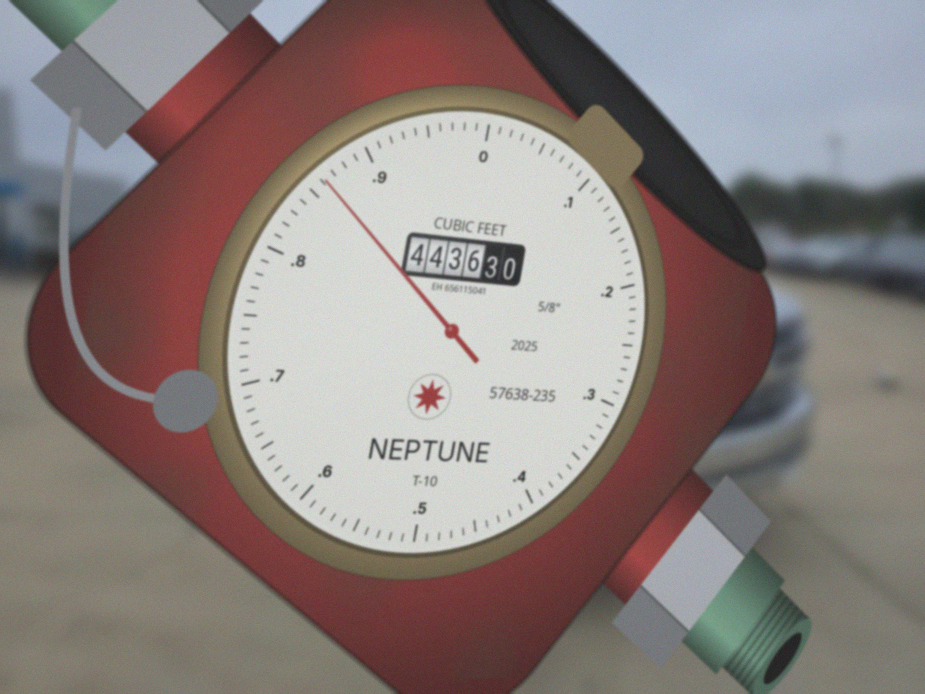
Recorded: 443629.86; ft³
